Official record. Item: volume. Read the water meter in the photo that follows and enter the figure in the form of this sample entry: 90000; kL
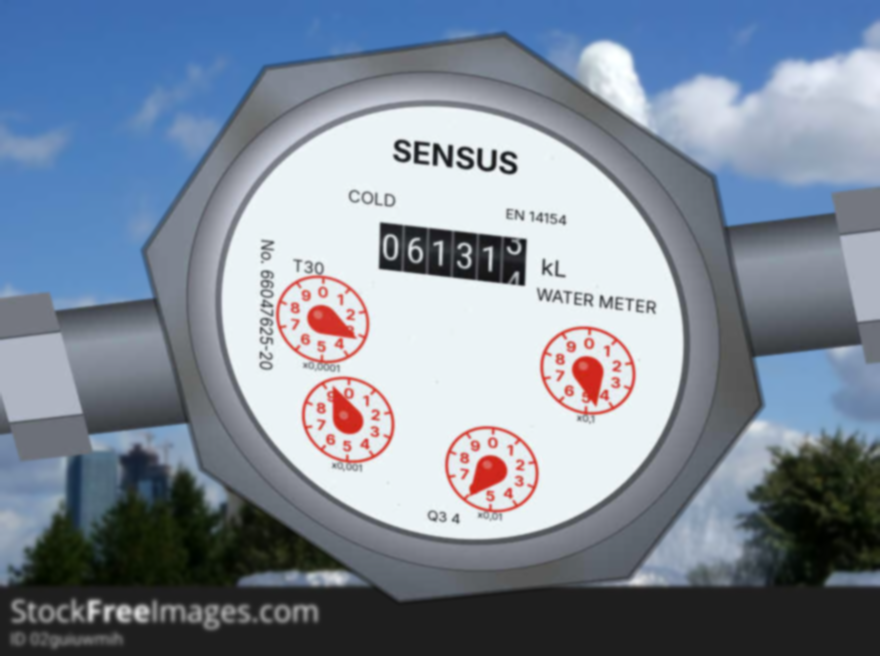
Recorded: 61313.4593; kL
